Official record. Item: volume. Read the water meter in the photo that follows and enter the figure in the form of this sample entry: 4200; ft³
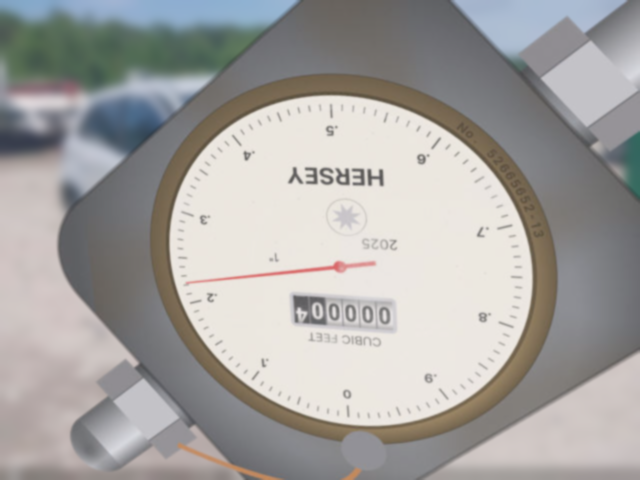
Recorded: 4.22; ft³
